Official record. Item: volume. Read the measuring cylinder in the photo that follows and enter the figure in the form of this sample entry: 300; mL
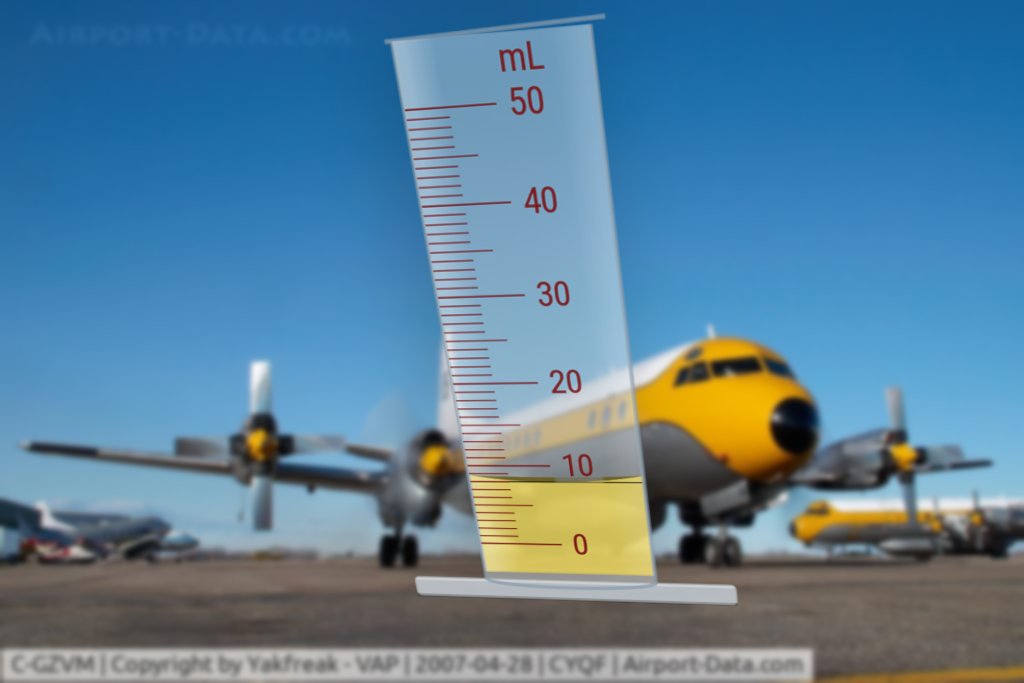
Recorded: 8; mL
